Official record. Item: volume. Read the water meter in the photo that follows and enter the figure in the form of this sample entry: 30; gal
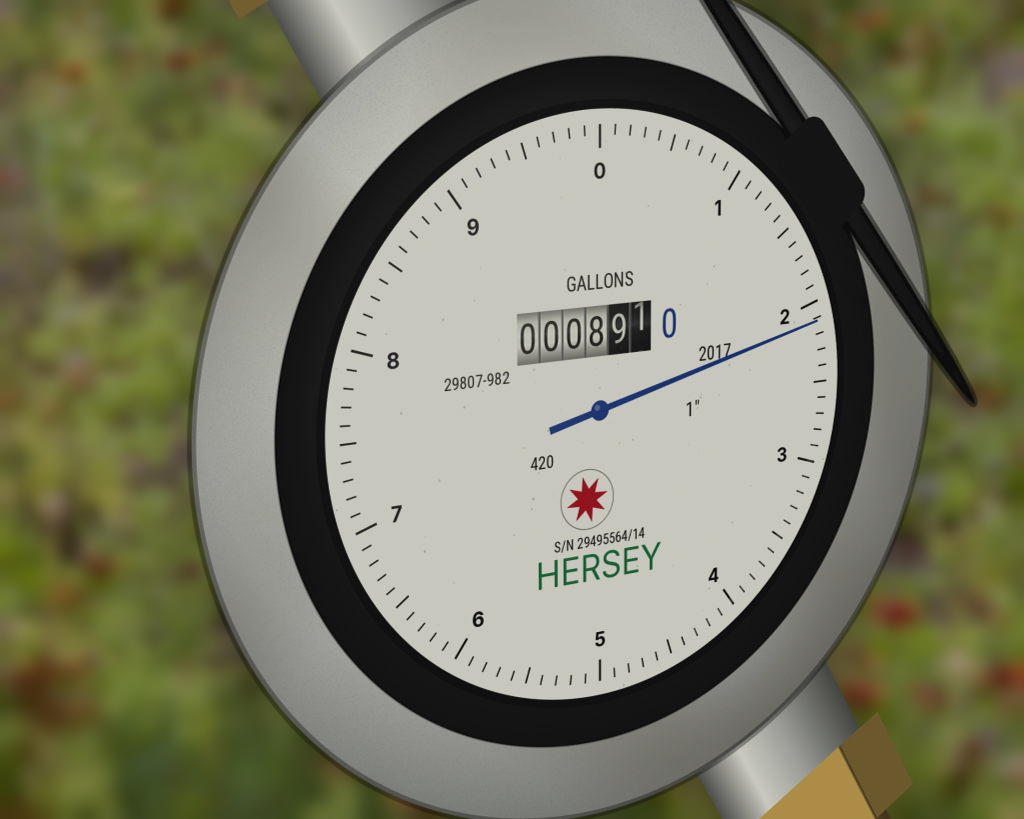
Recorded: 8912.1; gal
